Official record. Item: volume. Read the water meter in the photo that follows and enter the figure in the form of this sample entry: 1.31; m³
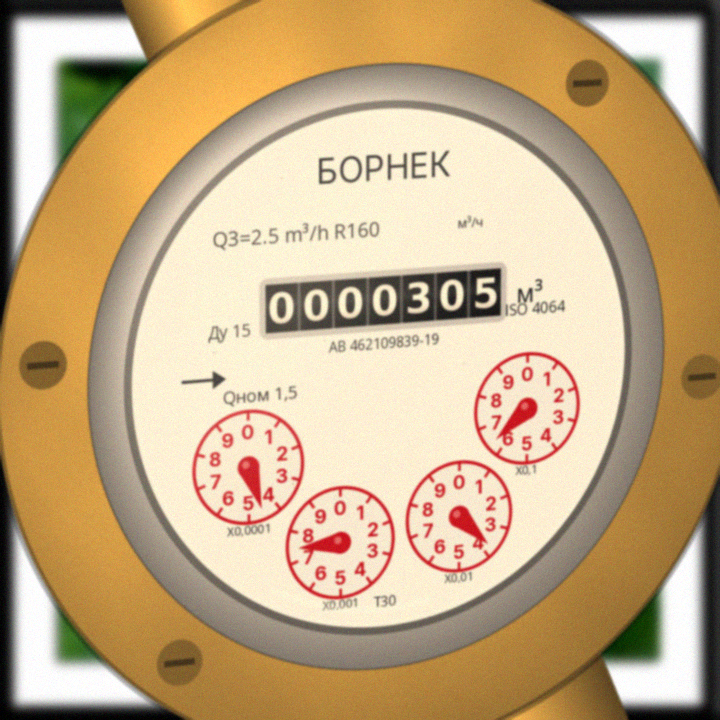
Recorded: 305.6374; m³
